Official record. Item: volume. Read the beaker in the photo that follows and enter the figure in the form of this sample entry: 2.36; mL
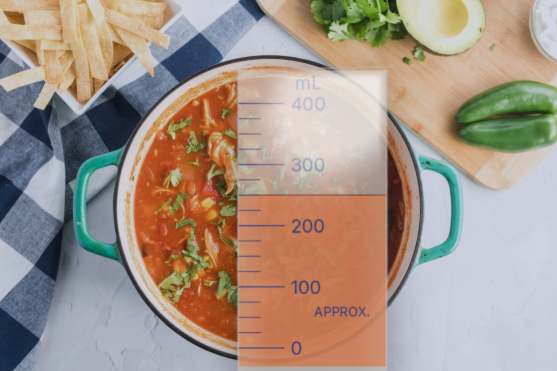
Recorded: 250; mL
